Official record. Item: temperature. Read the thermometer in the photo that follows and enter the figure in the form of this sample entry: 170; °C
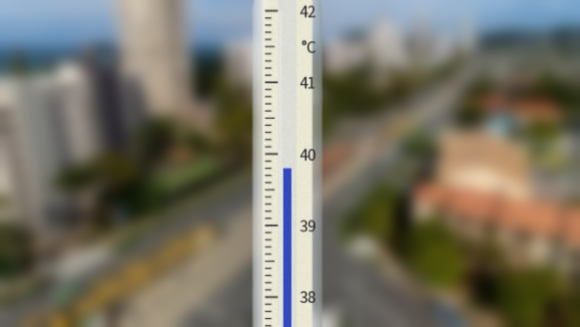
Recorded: 39.8; °C
